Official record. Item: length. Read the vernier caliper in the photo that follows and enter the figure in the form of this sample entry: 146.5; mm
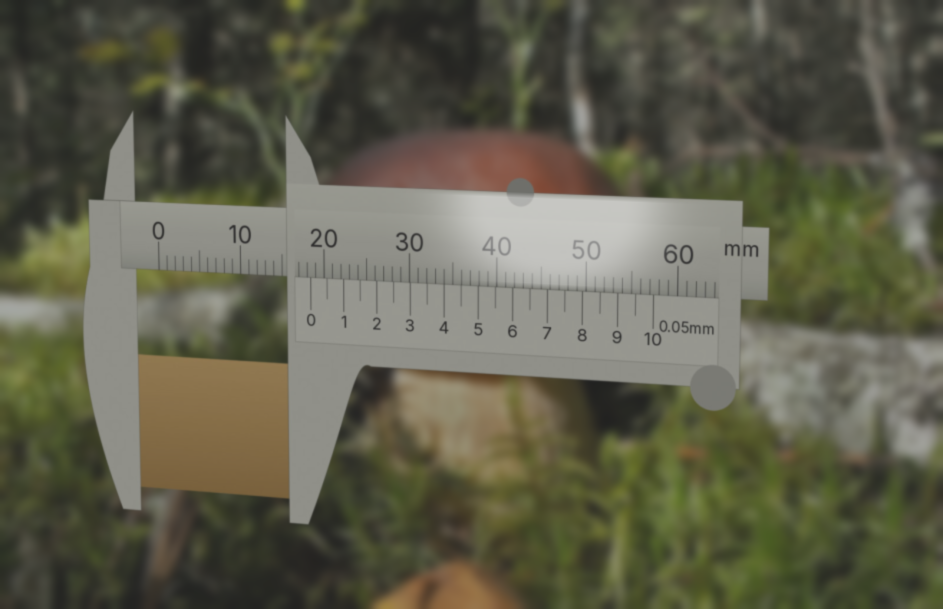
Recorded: 18.4; mm
